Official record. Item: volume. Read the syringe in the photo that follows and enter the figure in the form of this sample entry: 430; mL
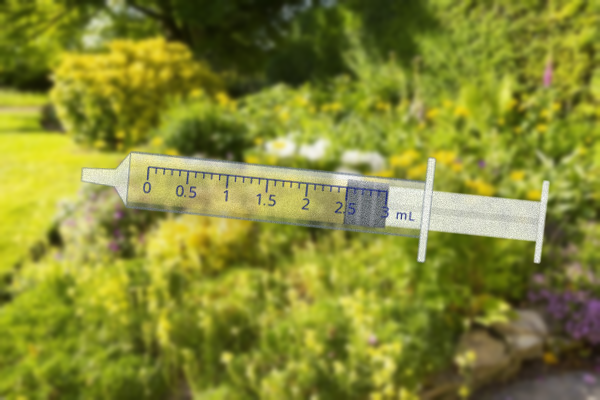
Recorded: 2.5; mL
